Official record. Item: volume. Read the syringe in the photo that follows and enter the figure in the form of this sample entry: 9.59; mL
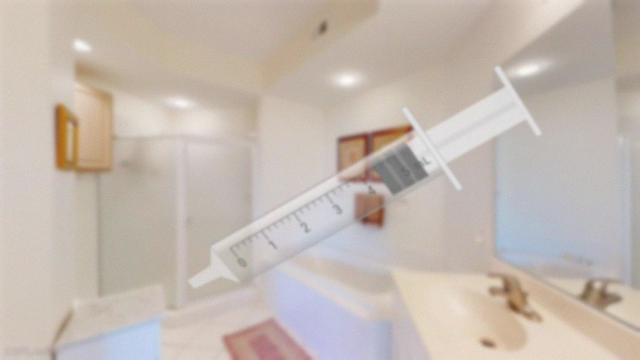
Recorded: 4.4; mL
